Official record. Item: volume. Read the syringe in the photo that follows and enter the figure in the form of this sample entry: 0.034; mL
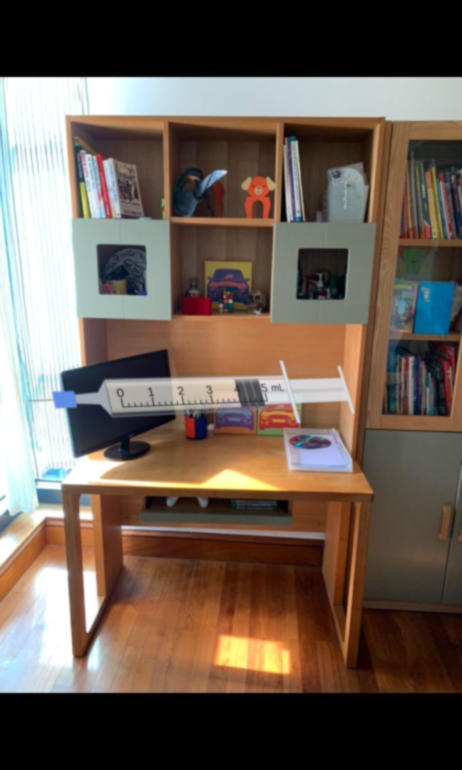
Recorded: 4; mL
